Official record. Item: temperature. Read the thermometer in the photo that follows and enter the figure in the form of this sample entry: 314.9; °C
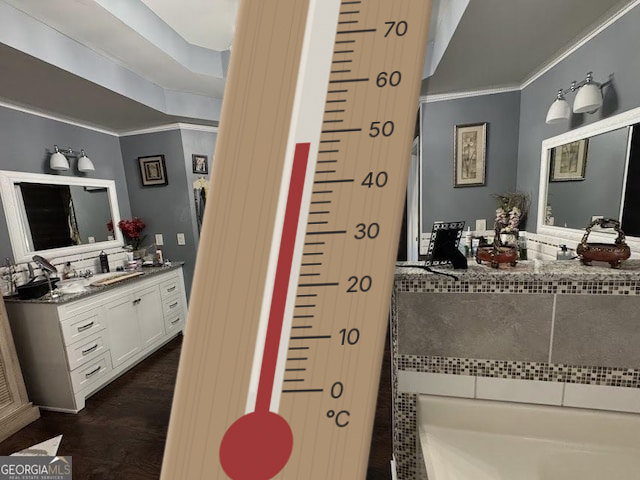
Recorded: 48; °C
